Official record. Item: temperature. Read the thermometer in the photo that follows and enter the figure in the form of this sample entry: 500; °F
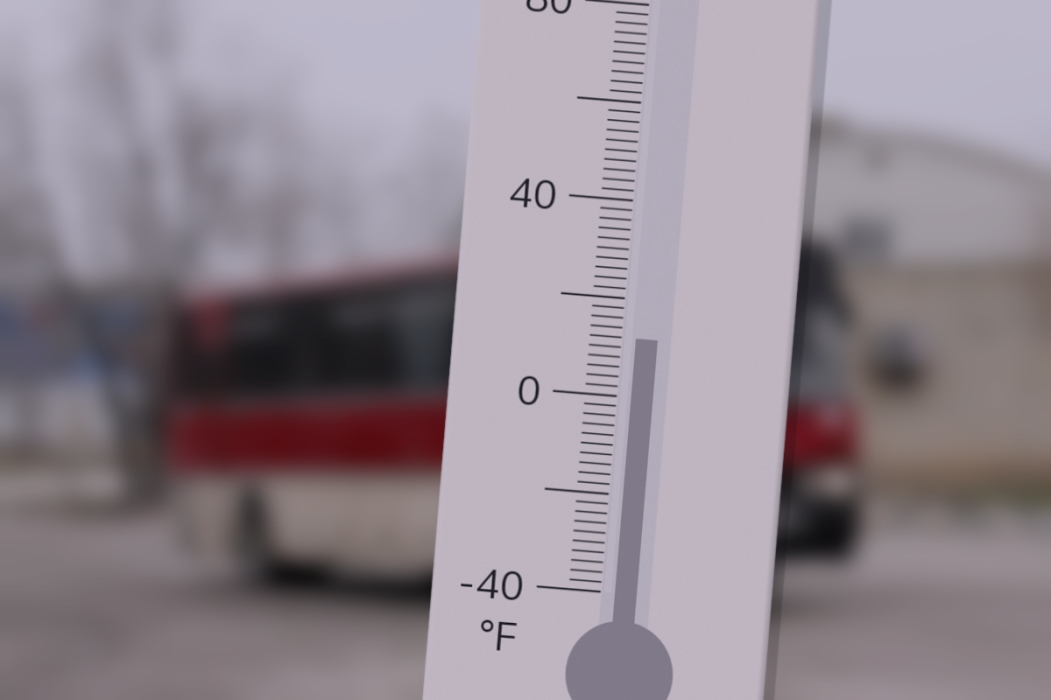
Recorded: 12; °F
